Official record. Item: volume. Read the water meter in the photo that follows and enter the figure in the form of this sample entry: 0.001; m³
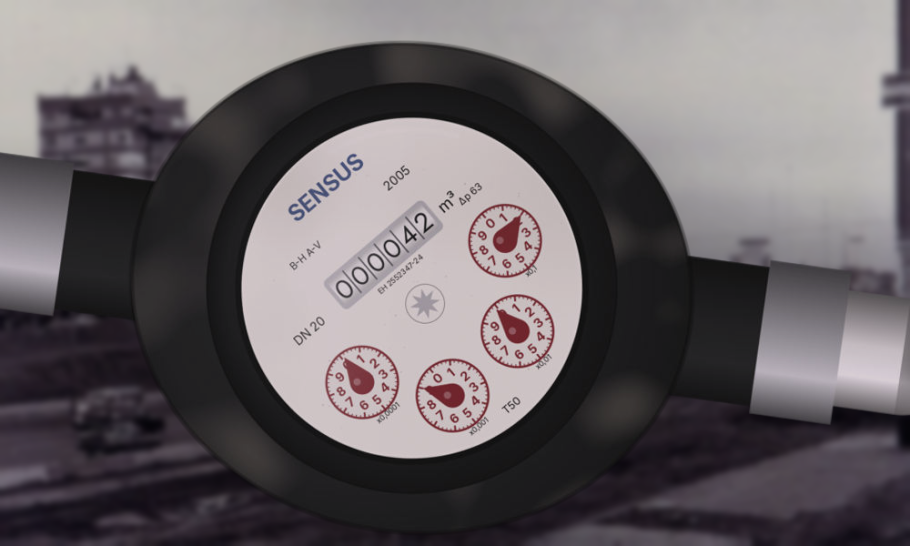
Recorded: 42.1990; m³
